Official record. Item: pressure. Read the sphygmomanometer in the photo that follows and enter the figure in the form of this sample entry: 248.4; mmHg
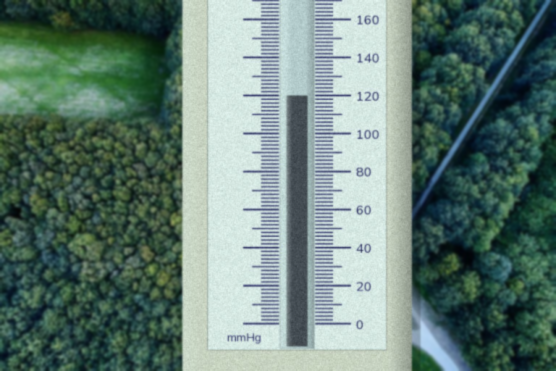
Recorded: 120; mmHg
